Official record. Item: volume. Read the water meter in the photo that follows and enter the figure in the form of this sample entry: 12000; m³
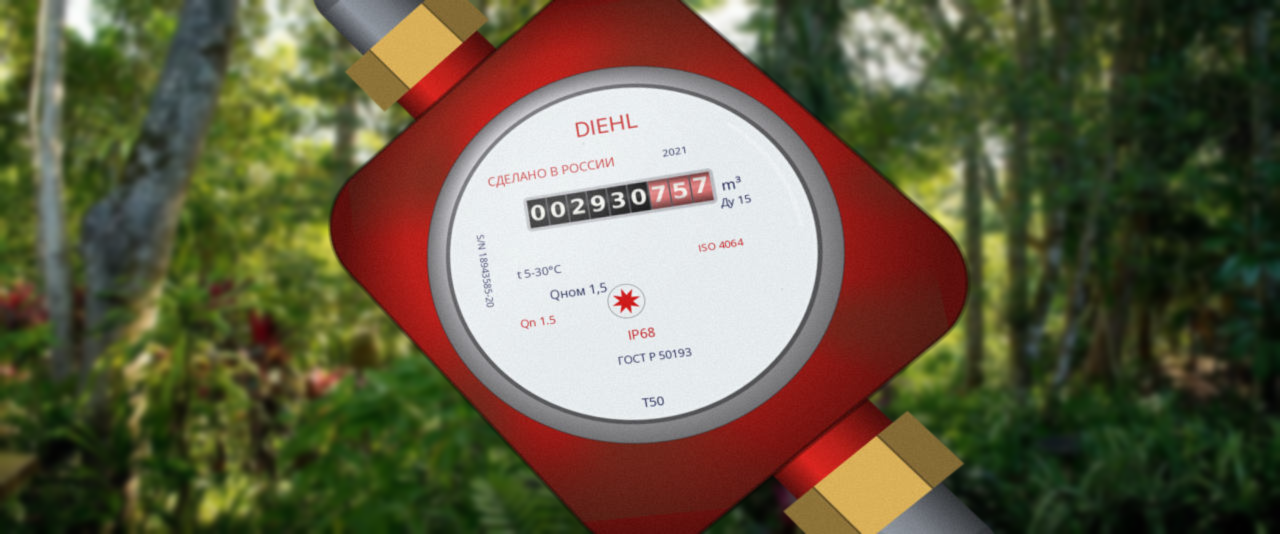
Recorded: 2930.757; m³
